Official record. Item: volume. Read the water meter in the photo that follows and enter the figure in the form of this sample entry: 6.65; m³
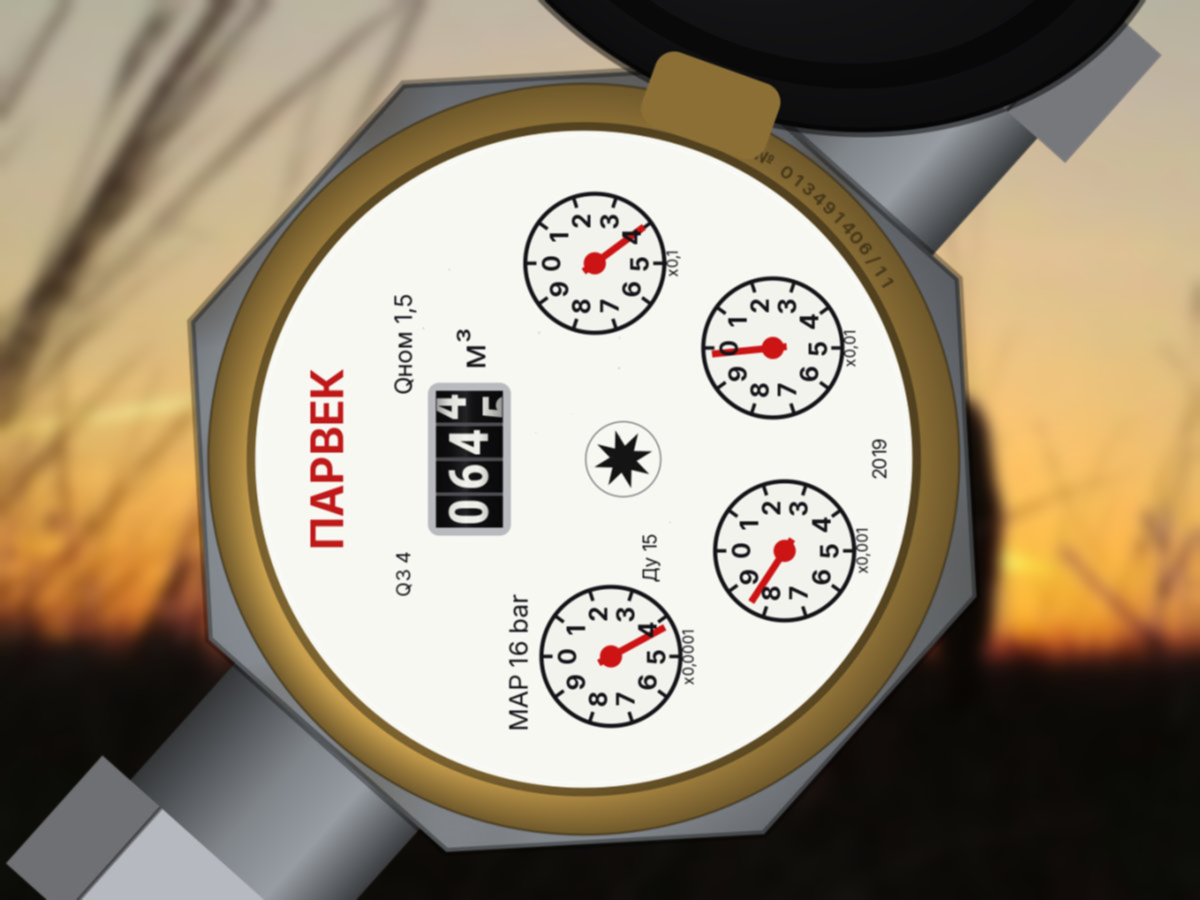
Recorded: 644.3984; m³
